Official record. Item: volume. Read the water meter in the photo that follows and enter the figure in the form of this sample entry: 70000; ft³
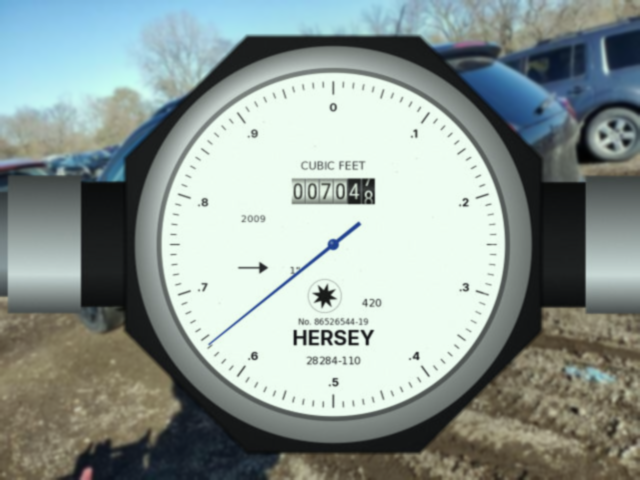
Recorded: 7047.64; ft³
